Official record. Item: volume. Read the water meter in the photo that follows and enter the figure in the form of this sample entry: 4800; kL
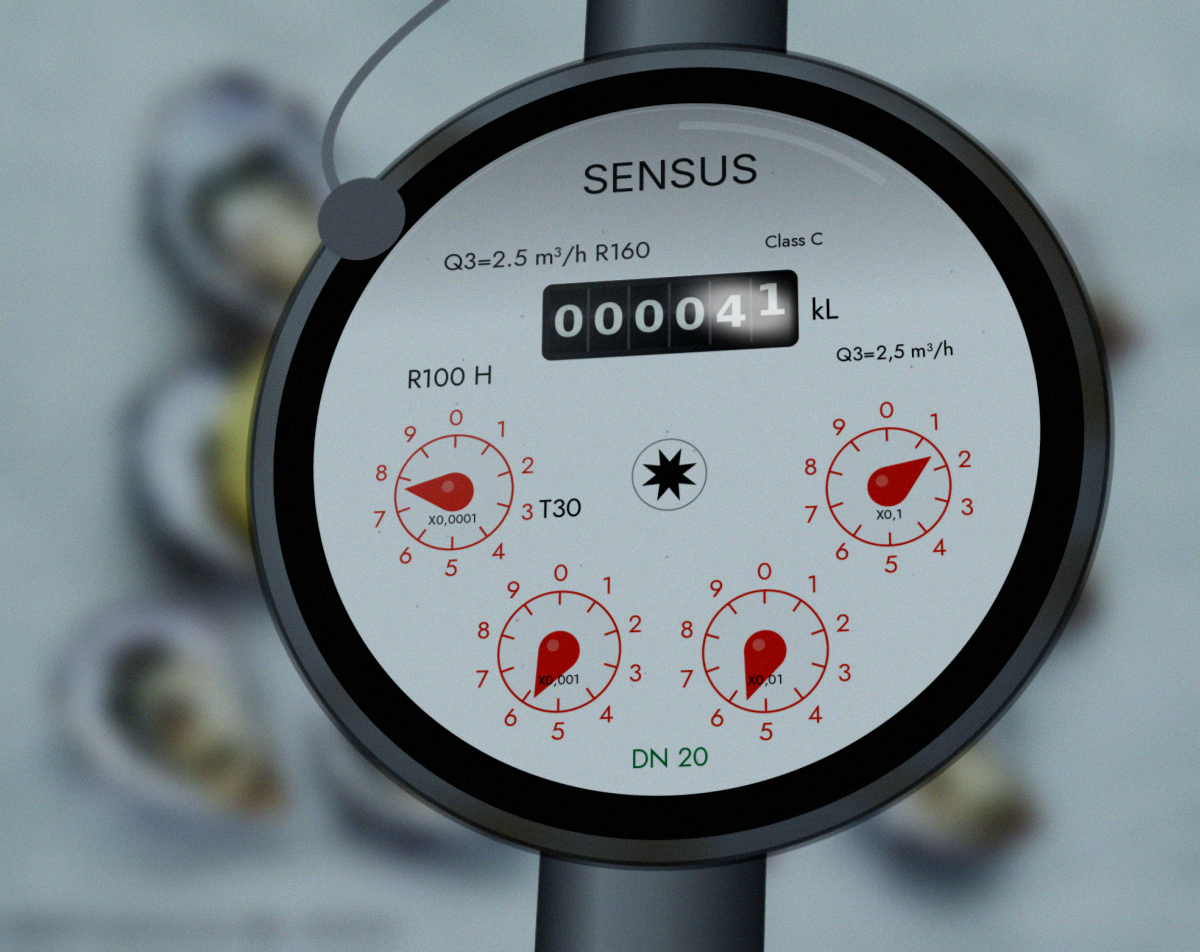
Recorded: 41.1557; kL
